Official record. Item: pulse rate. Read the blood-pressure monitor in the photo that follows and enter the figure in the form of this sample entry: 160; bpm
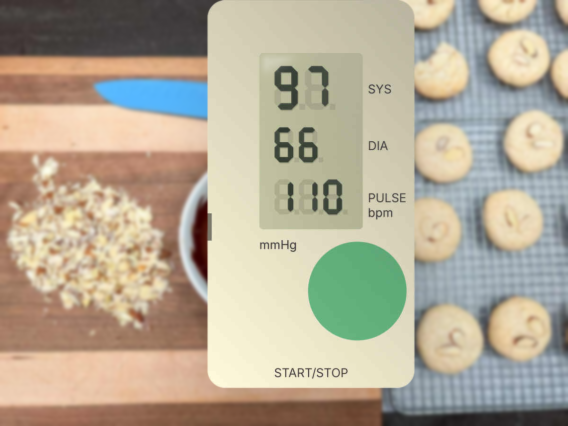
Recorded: 110; bpm
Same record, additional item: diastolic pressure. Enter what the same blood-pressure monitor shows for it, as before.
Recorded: 66; mmHg
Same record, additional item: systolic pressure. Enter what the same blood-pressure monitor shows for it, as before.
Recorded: 97; mmHg
